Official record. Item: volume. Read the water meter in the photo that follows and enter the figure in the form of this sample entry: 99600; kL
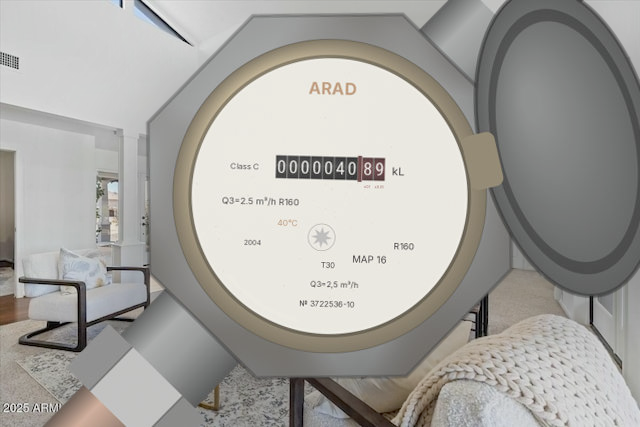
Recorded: 40.89; kL
